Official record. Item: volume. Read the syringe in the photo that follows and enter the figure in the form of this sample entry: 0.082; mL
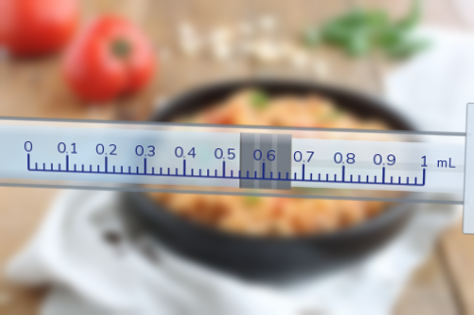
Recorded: 0.54; mL
